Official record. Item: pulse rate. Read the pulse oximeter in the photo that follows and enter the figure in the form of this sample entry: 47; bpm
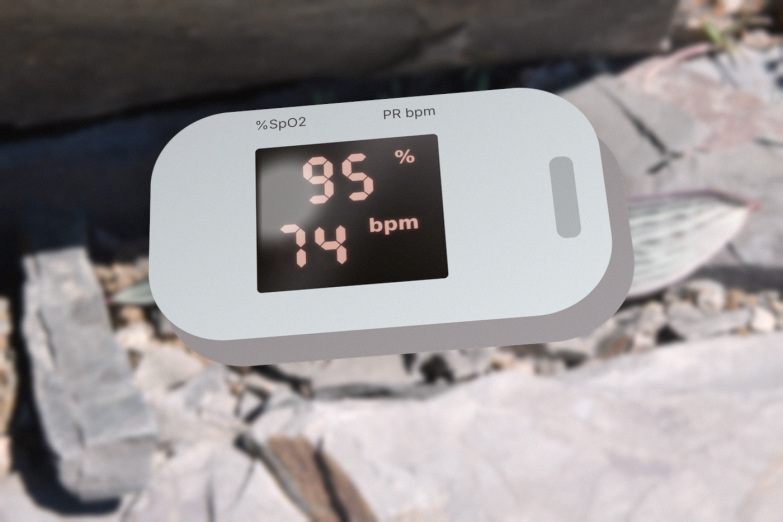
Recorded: 74; bpm
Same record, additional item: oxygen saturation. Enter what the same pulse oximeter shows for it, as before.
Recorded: 95; %
